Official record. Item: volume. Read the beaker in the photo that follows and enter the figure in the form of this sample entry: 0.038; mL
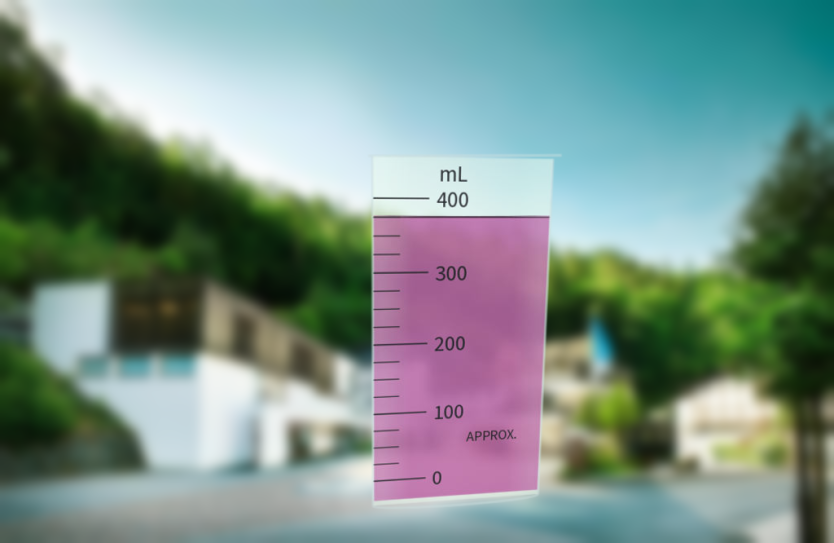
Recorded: 375; mL
